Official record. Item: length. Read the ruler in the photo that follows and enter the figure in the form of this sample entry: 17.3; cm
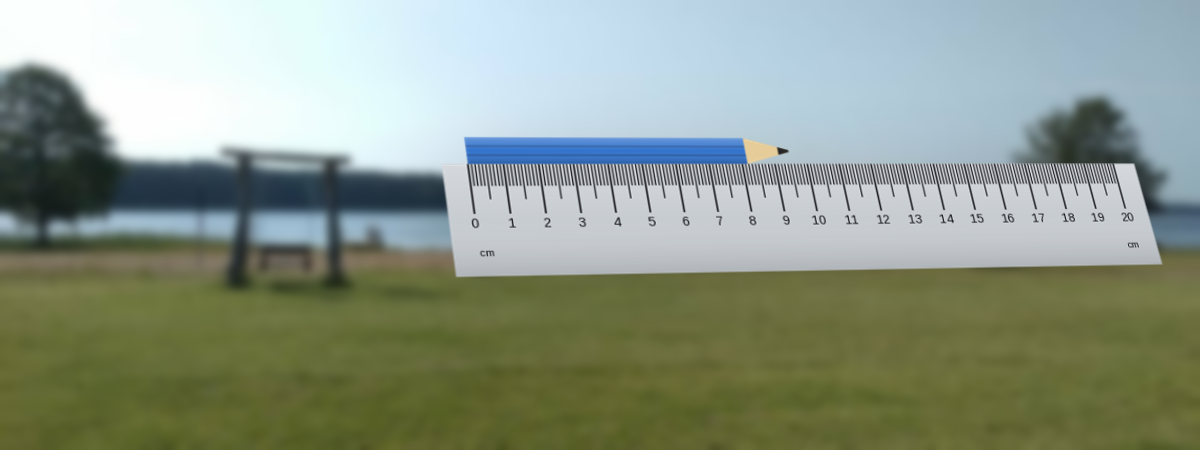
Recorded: 9.5; cm
